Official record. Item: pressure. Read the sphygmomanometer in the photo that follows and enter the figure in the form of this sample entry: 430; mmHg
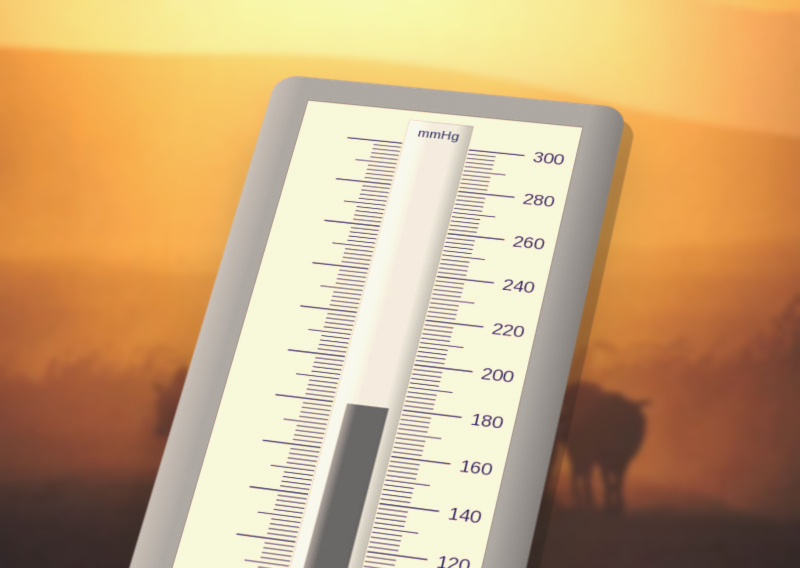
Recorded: 180; mmHg
